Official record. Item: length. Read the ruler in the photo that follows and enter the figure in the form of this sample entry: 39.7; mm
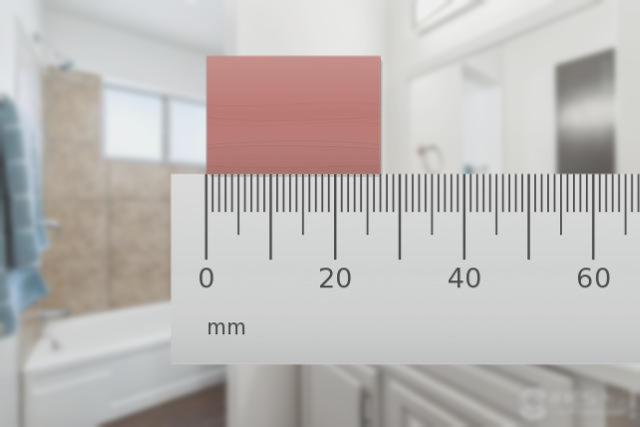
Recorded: 27; mm
